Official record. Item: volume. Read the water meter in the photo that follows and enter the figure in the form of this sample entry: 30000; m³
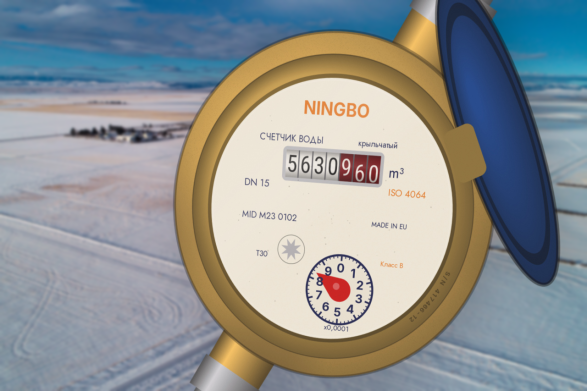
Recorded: 5630.9598; m³
